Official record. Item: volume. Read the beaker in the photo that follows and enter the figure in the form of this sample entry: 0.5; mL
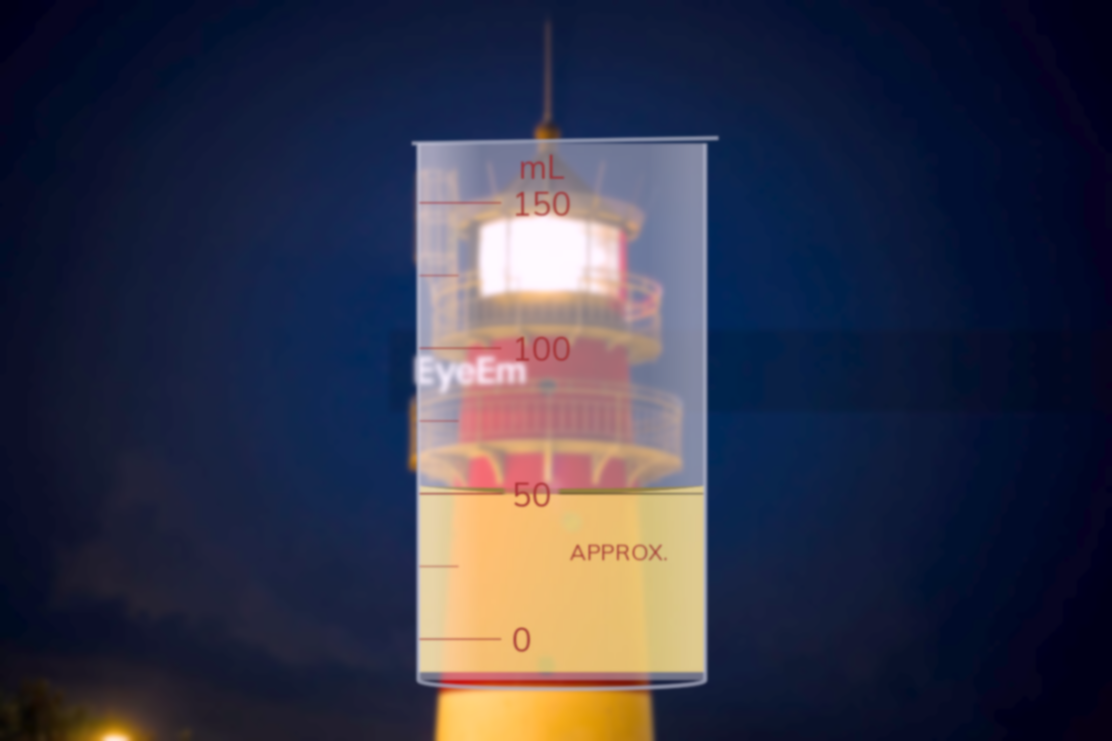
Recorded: 50; mL
